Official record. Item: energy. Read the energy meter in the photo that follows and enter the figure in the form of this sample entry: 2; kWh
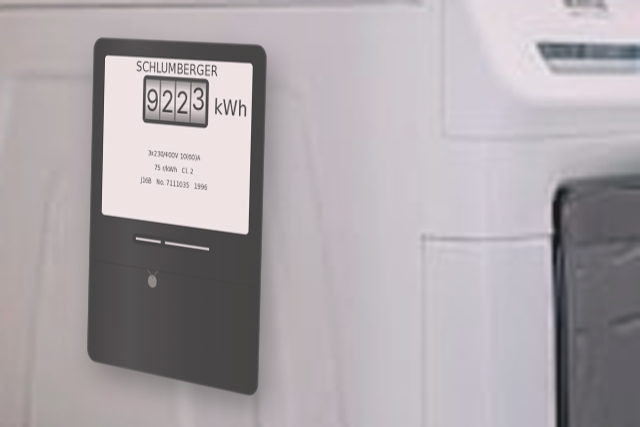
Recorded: 9223; kWh
